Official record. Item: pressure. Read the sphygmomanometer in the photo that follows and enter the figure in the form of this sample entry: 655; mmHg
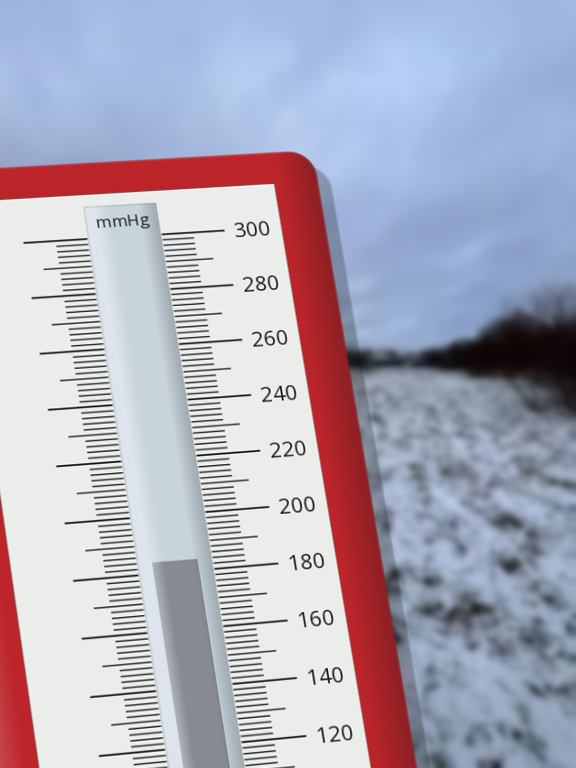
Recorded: 184; mmHg
